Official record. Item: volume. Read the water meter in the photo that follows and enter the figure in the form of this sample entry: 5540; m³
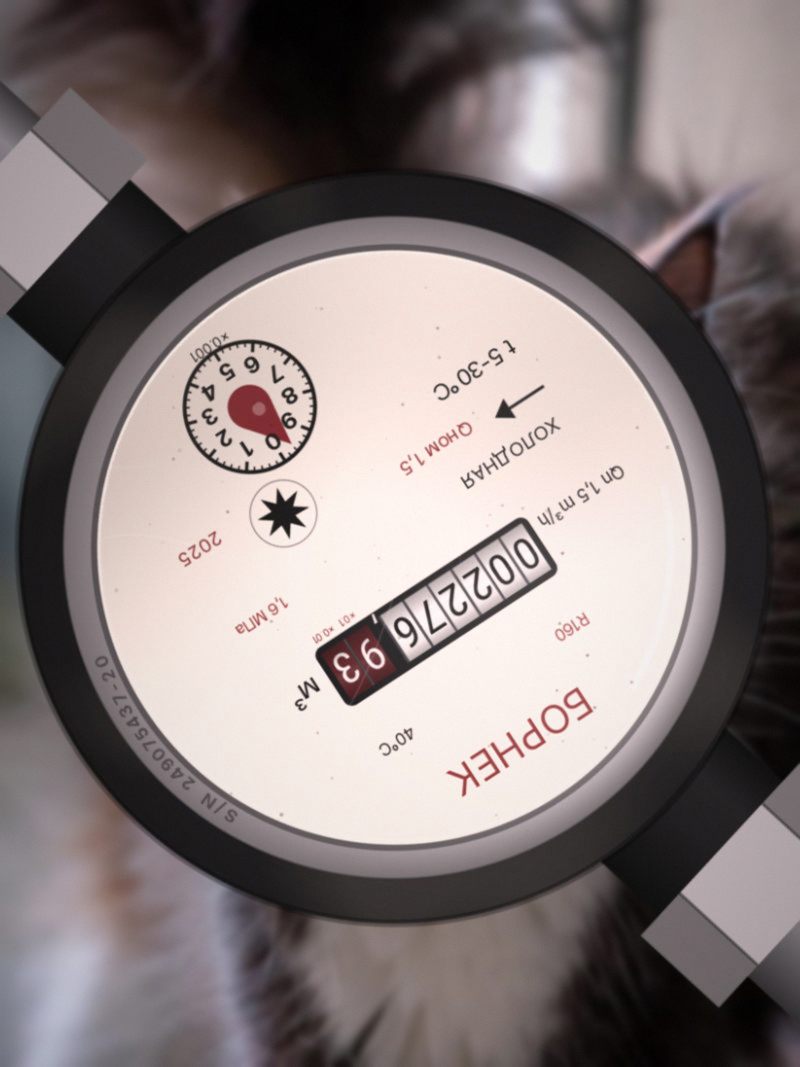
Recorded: 2276.929; m³
